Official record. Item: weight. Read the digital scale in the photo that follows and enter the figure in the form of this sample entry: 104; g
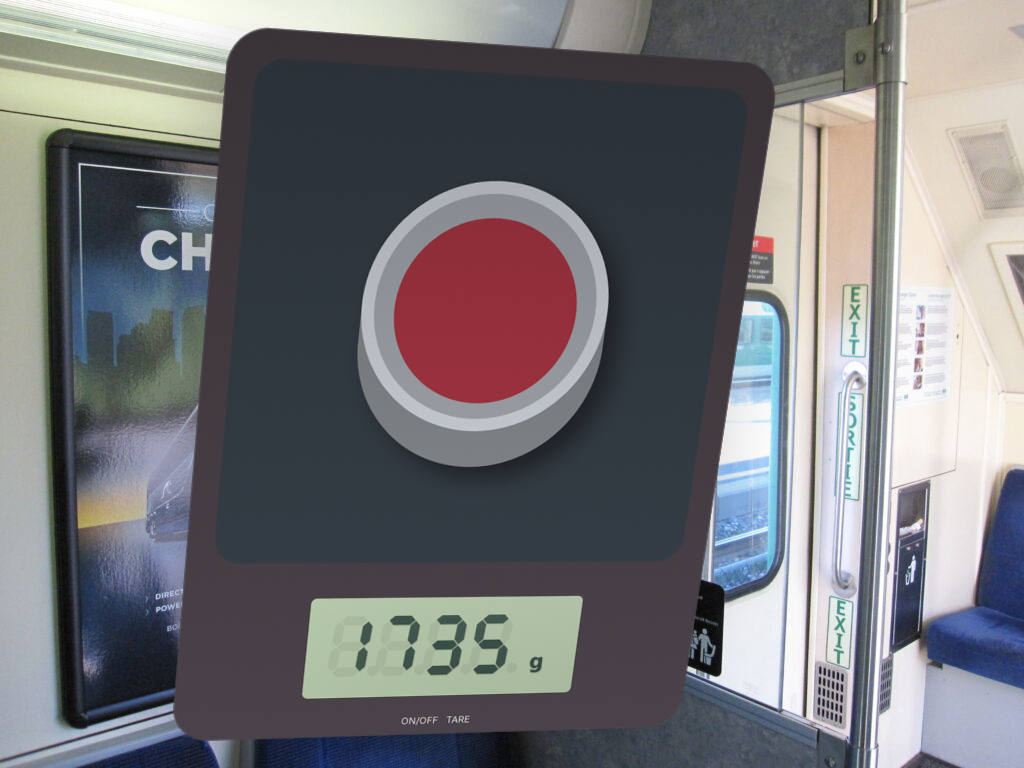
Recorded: 1735; g
